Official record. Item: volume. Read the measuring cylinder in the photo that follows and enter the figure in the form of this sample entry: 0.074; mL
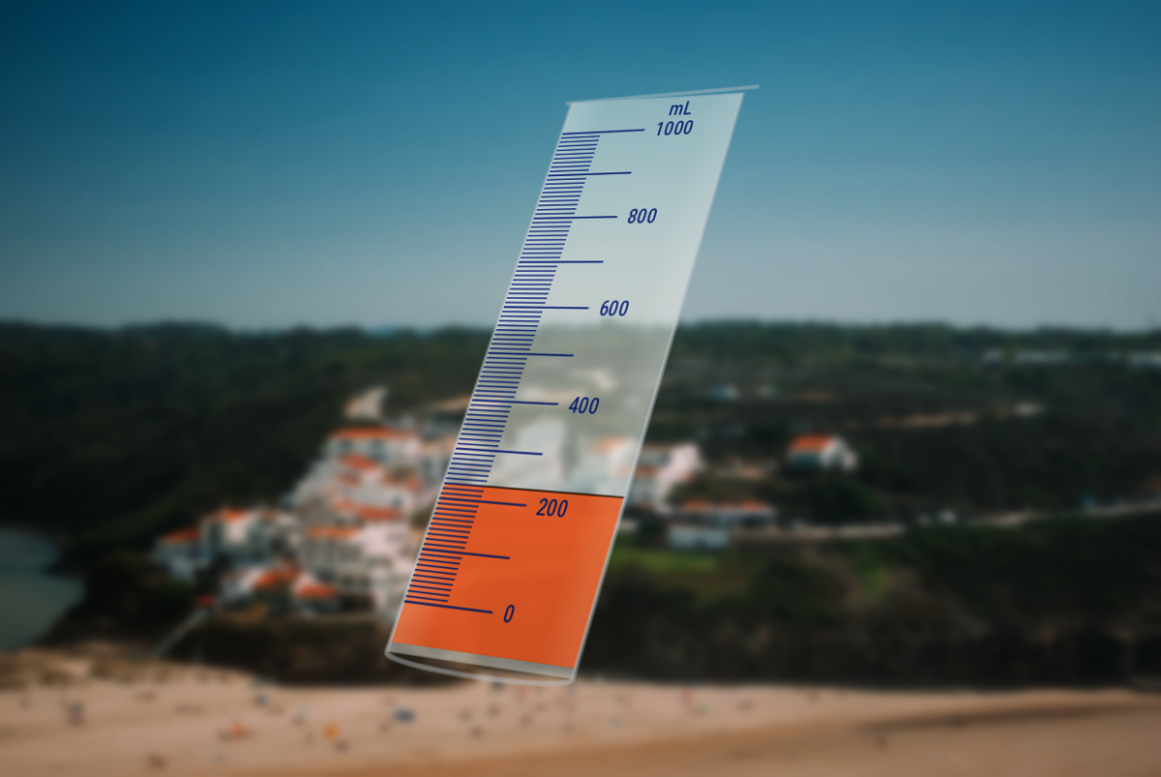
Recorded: 230; mL
